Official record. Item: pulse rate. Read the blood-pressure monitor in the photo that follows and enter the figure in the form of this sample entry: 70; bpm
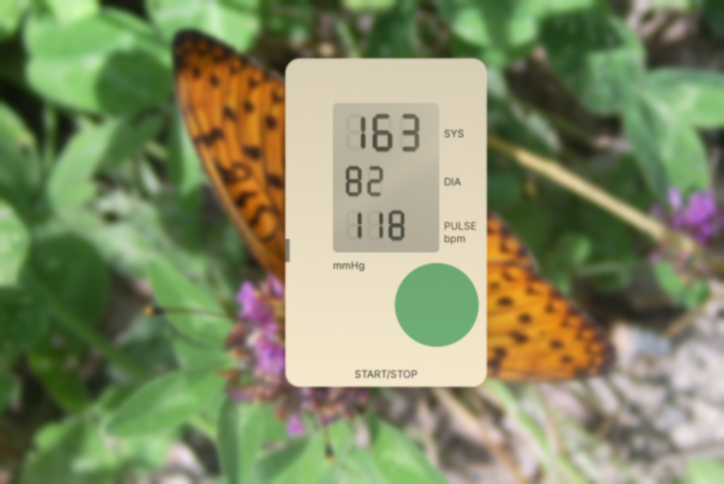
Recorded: 118; bpm
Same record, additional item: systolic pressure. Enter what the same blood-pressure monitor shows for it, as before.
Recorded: 163; mmHg
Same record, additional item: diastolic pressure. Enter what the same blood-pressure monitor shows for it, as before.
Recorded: 82; mmHg
